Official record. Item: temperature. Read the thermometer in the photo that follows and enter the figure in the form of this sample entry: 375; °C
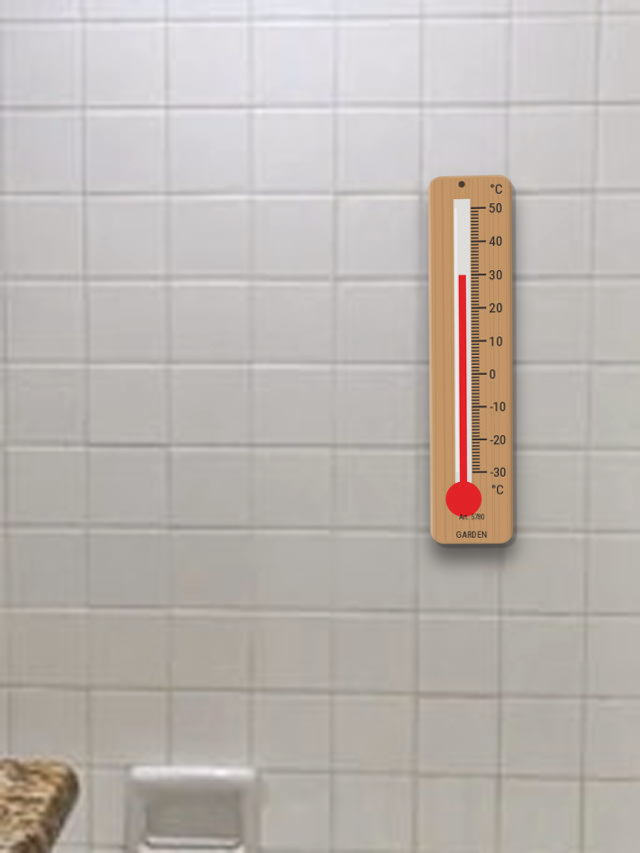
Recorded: 30; °C
